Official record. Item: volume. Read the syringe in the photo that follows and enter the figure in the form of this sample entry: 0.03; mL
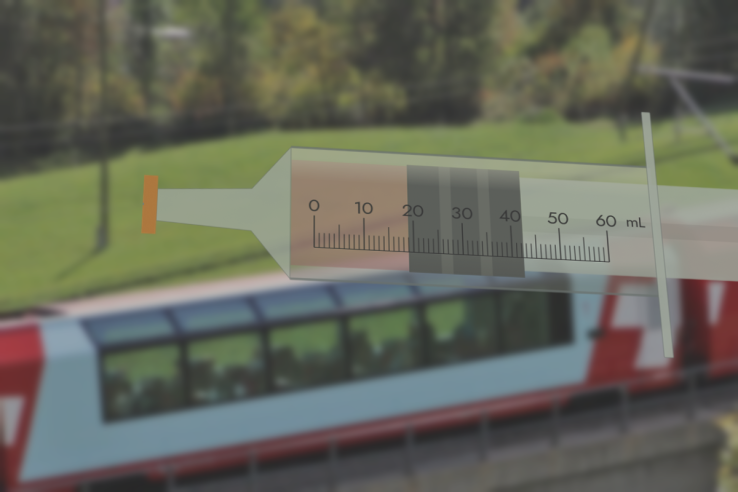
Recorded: 19; mL
